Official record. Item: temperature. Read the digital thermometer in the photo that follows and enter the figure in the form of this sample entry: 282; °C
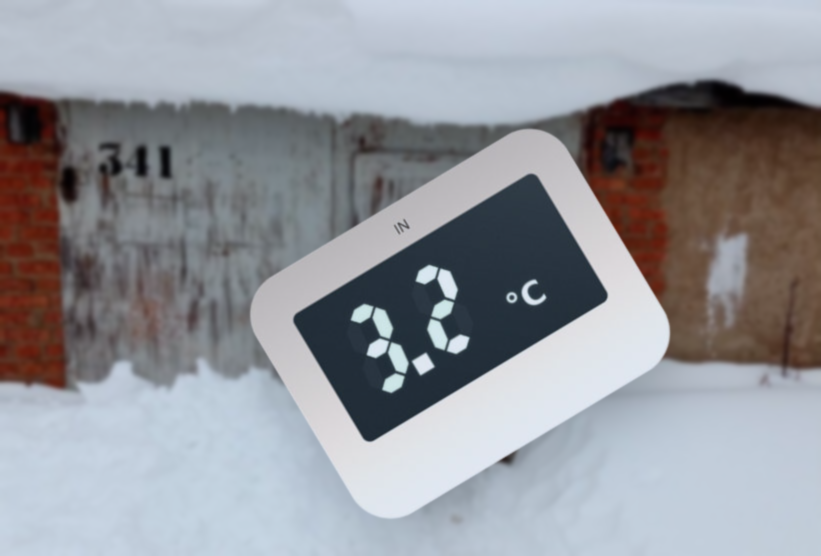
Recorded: 3.2; °C
